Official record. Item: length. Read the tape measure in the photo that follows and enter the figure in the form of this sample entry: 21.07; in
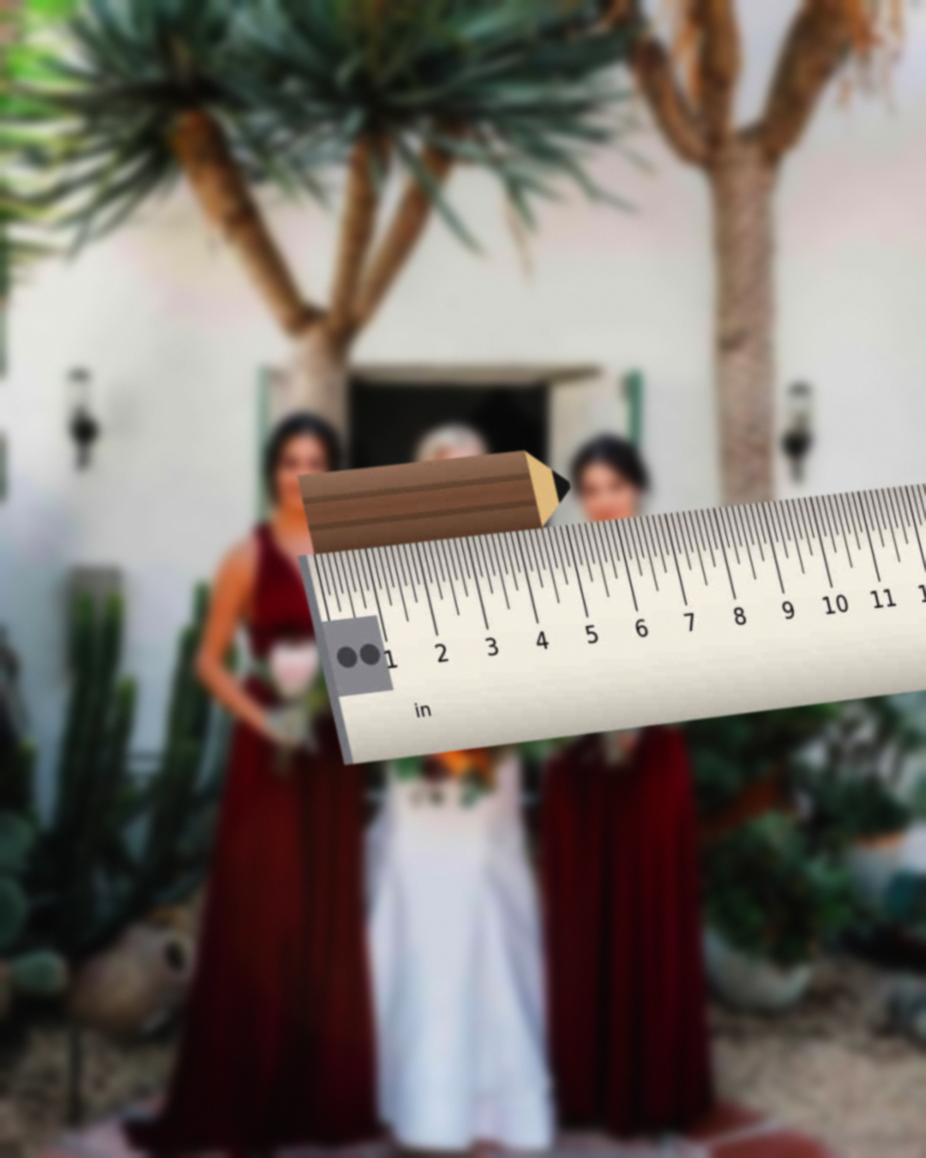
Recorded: 5.25; in
